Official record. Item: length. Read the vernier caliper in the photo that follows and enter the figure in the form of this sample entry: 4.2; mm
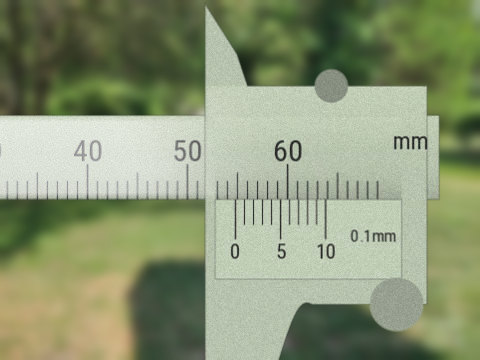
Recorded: 54.8; mm
